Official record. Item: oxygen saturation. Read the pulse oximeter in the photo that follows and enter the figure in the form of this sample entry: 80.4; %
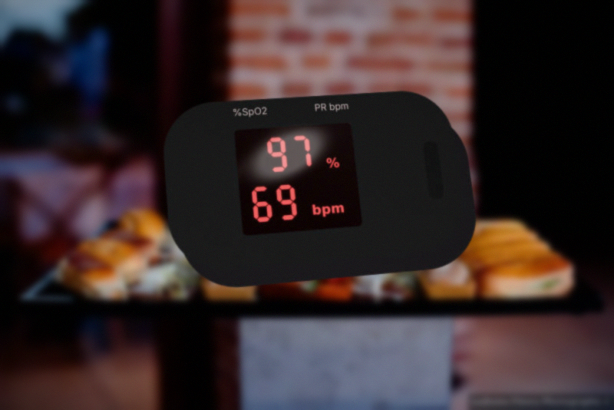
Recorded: 97; %
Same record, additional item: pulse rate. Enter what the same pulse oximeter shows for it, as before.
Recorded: 69; bpm
